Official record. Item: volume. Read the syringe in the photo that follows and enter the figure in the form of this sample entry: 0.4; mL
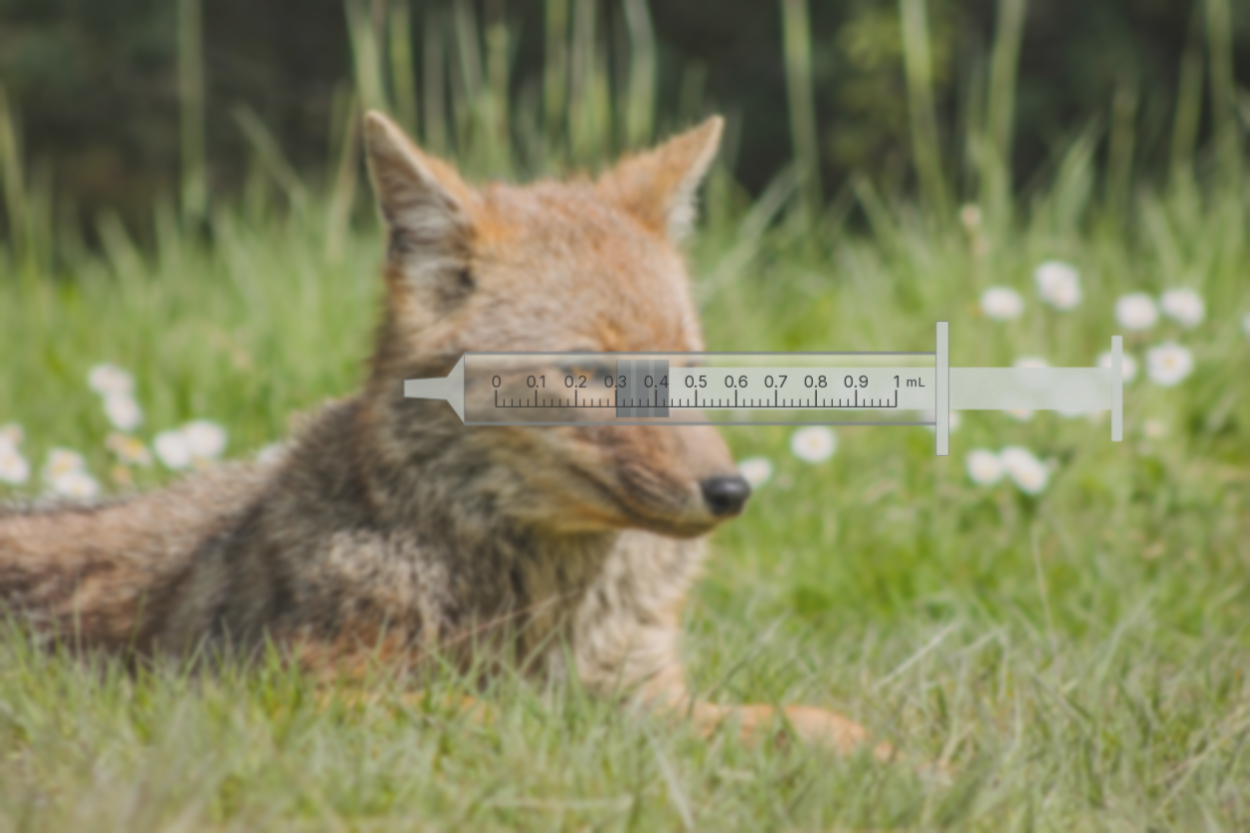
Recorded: 0.3; mL
